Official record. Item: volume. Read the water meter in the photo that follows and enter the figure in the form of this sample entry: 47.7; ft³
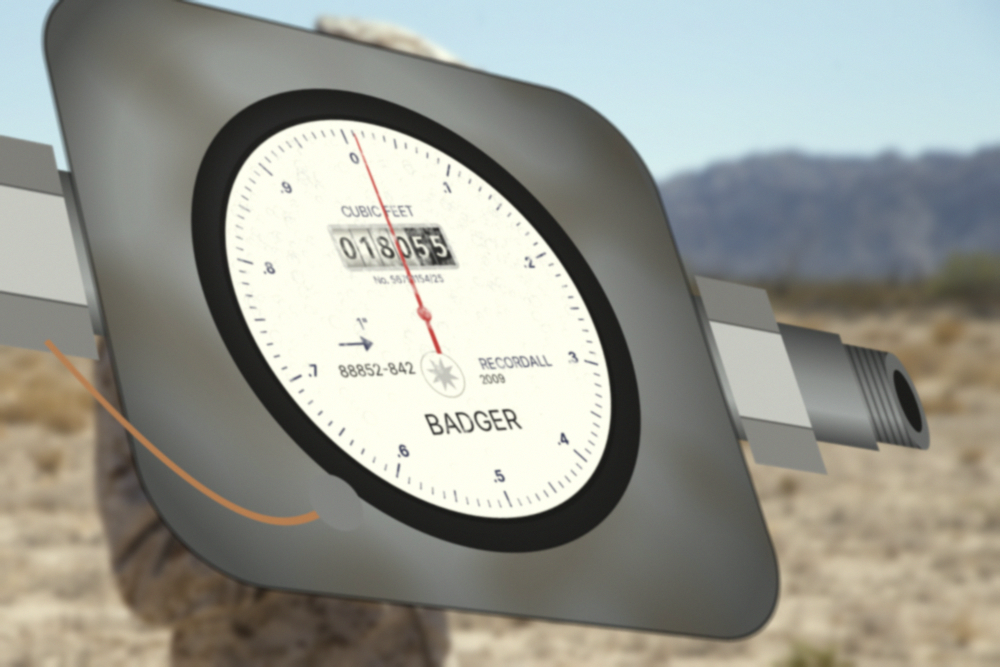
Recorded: 18055.01; ft³
